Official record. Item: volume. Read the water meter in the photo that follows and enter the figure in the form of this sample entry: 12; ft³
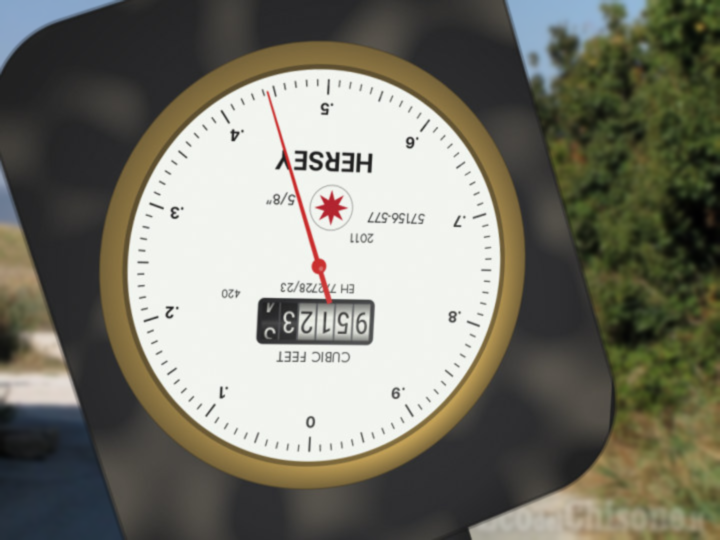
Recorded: 951233.44; ft³
